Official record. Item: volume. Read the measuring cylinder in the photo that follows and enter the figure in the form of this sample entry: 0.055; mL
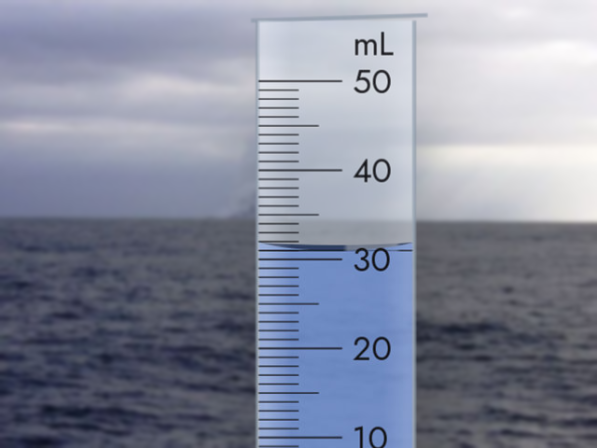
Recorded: 31; mL
